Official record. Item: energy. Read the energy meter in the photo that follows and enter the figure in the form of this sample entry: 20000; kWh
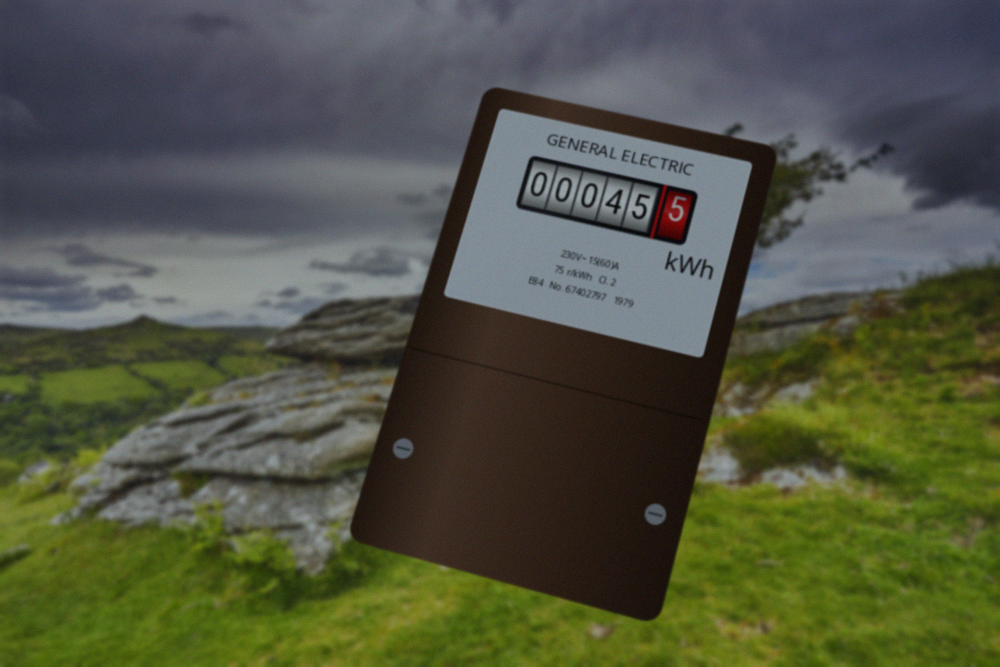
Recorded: 45.5; kWh
